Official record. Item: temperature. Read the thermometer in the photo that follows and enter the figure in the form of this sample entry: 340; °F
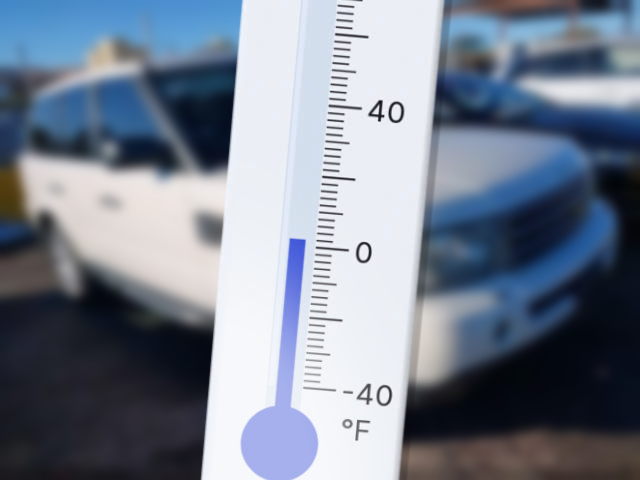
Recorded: 2; °F
